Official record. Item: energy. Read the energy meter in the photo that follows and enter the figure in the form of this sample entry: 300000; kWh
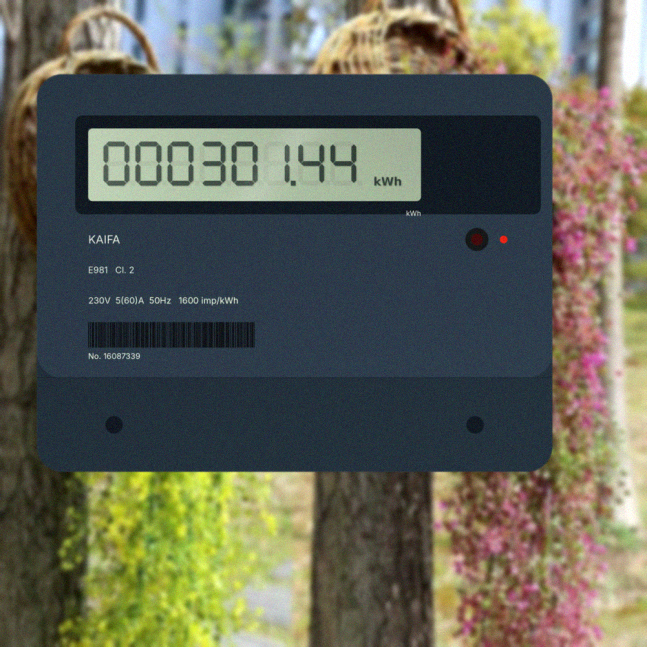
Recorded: 301.44; kWh
